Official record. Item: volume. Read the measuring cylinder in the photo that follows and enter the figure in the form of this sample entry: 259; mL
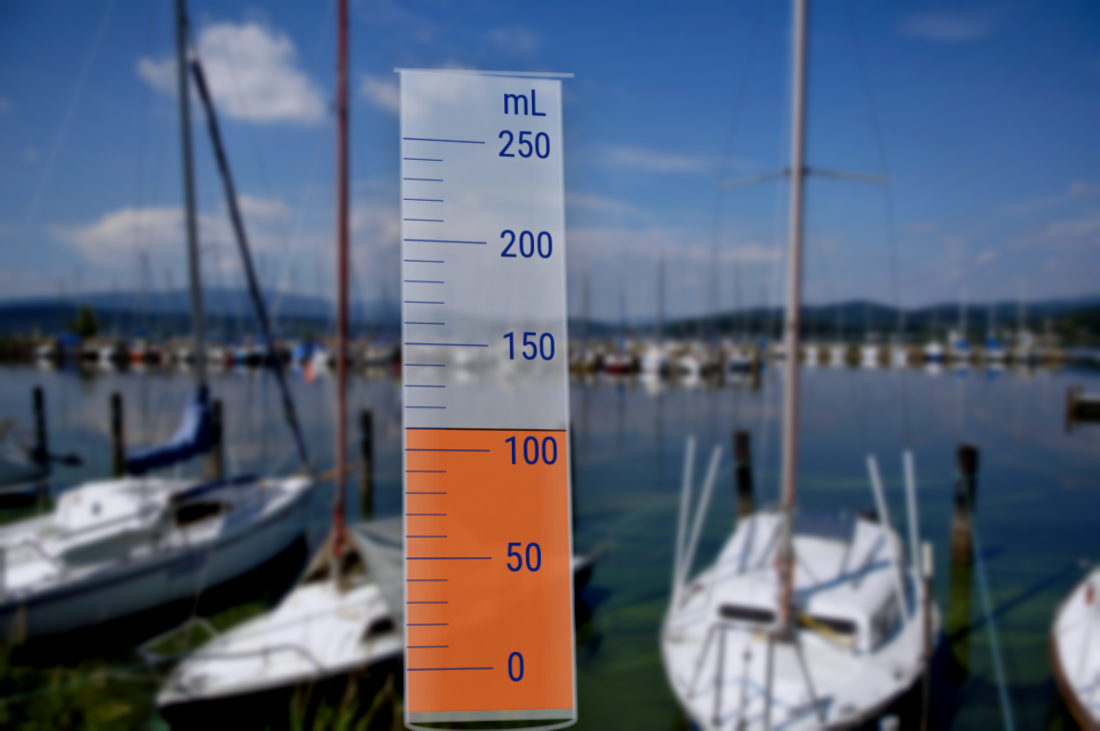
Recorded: 110; mL
